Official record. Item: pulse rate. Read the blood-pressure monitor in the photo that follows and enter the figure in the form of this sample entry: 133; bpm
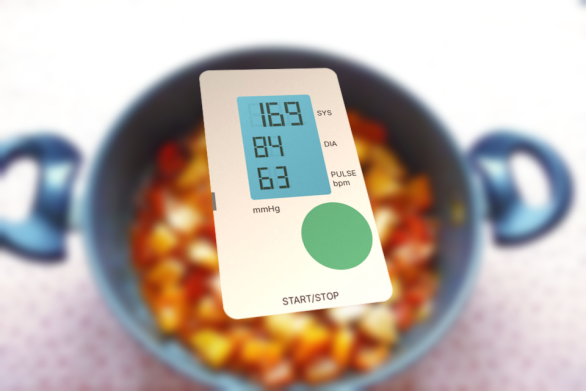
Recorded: 63; bpm
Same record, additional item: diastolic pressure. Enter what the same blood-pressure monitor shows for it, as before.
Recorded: 84; mmHg
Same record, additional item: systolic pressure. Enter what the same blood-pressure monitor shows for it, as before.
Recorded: 169; mmHg
